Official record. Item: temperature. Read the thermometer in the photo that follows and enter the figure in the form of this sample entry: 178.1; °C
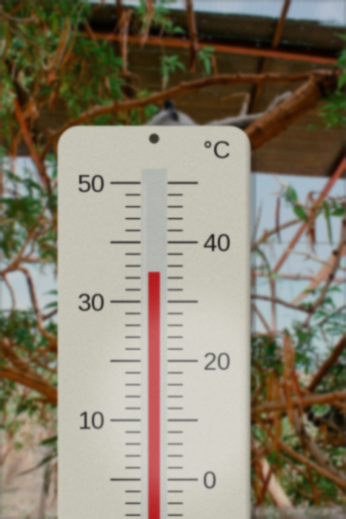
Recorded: 35; °C
